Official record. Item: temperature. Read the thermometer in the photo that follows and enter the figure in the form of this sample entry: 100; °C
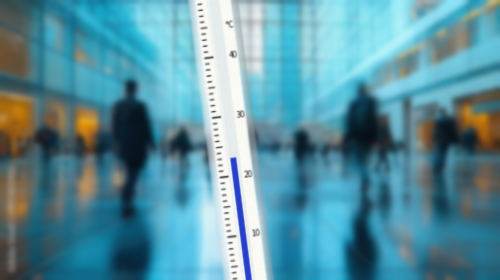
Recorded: 23; °C
